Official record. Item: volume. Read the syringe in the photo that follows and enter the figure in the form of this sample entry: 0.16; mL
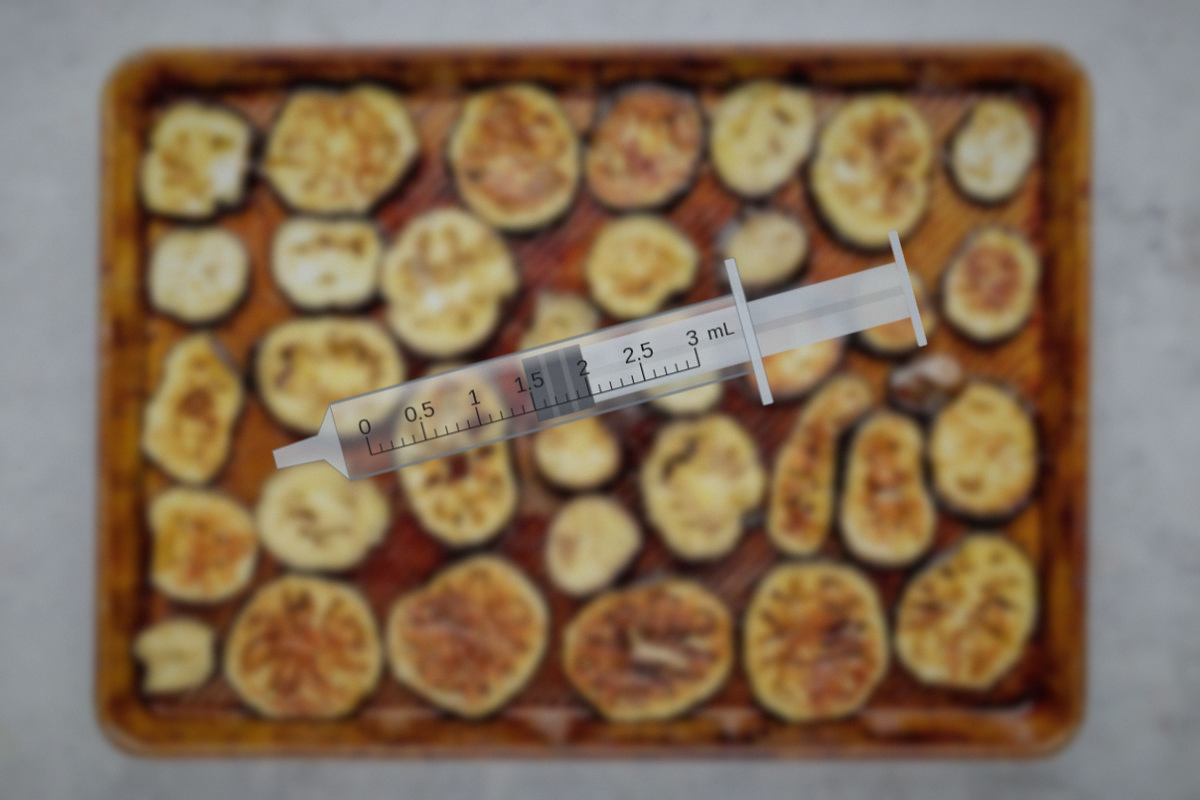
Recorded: 1.5; mL
